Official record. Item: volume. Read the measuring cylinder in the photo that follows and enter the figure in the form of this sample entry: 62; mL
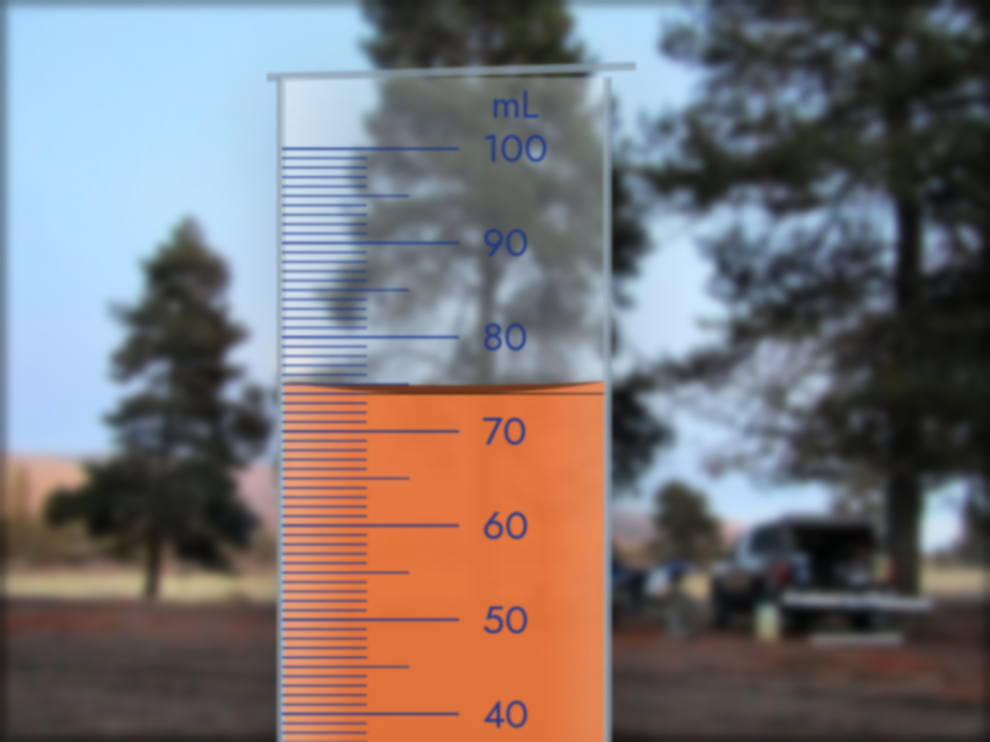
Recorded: 74; mL
